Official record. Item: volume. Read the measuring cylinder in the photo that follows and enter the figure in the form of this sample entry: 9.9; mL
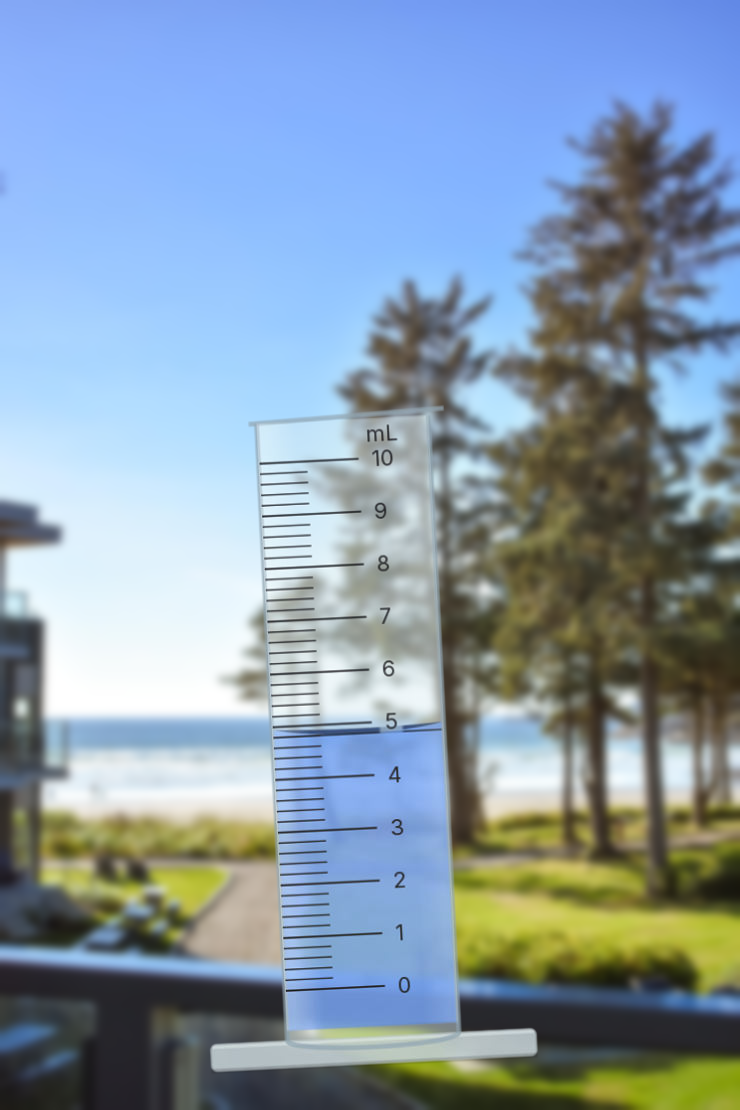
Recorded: 4.8; mL
